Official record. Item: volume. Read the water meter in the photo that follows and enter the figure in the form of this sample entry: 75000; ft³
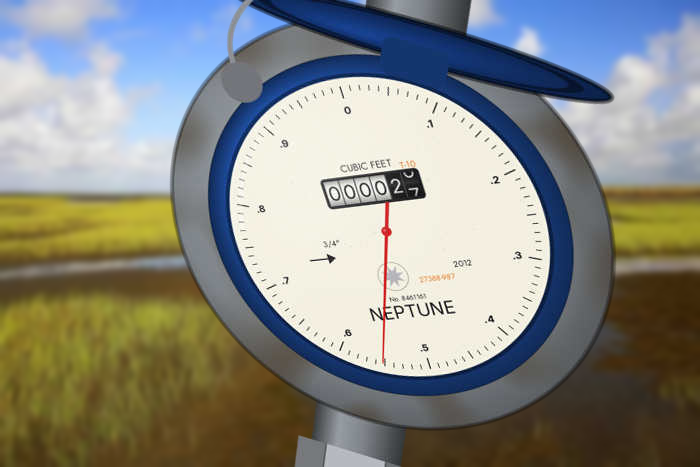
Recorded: 26.55; ft³
